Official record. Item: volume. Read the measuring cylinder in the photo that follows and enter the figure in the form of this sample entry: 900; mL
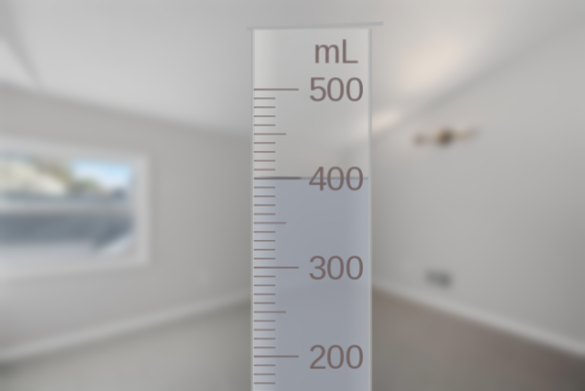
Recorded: 400; mL
